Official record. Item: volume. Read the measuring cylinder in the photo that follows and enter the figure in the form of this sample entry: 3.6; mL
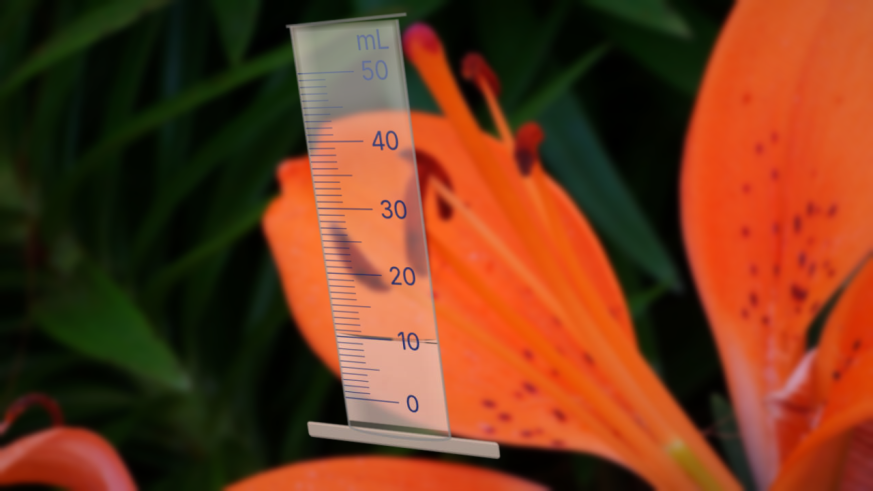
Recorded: 10; mL
